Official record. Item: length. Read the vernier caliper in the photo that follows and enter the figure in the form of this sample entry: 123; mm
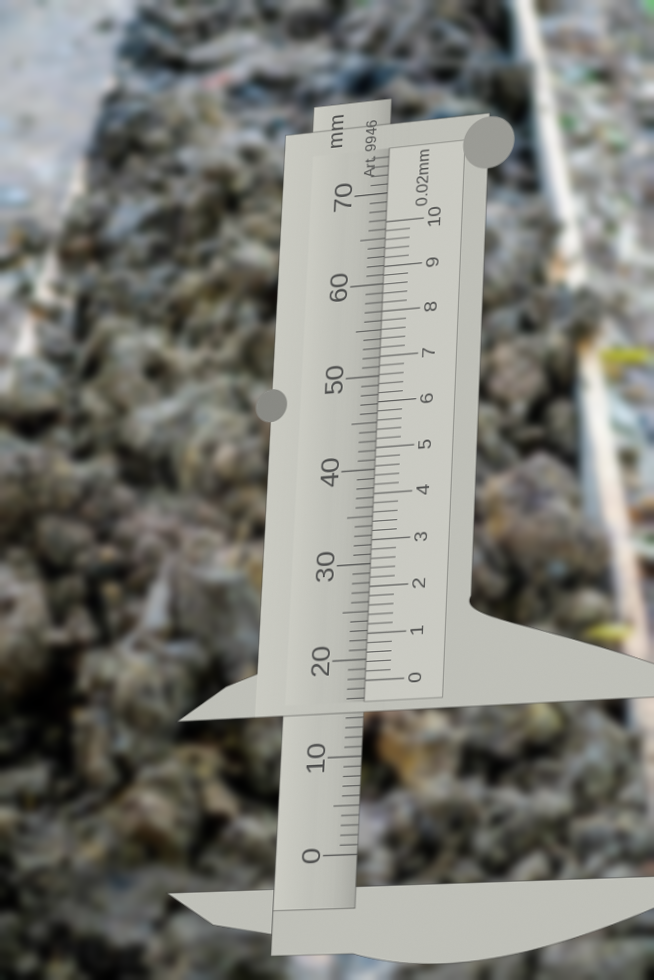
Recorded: 17.8; mm
